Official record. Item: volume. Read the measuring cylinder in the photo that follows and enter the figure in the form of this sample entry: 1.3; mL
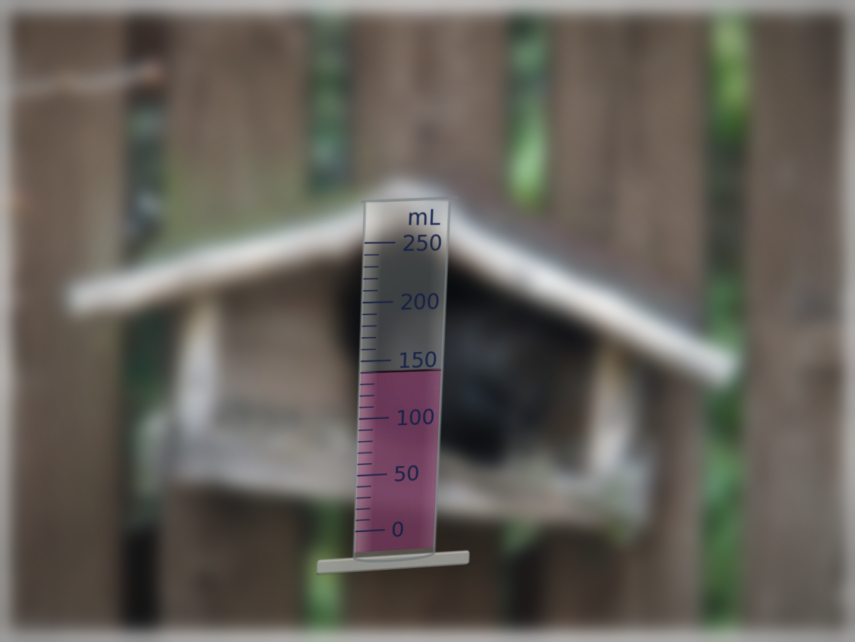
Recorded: 140; mL
